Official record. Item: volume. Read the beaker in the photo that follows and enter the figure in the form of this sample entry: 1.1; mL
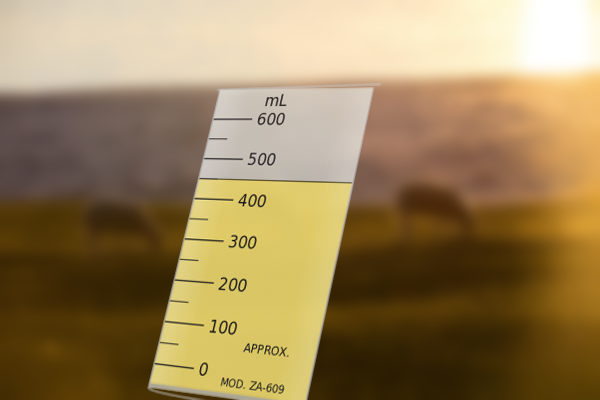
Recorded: 450; mL
